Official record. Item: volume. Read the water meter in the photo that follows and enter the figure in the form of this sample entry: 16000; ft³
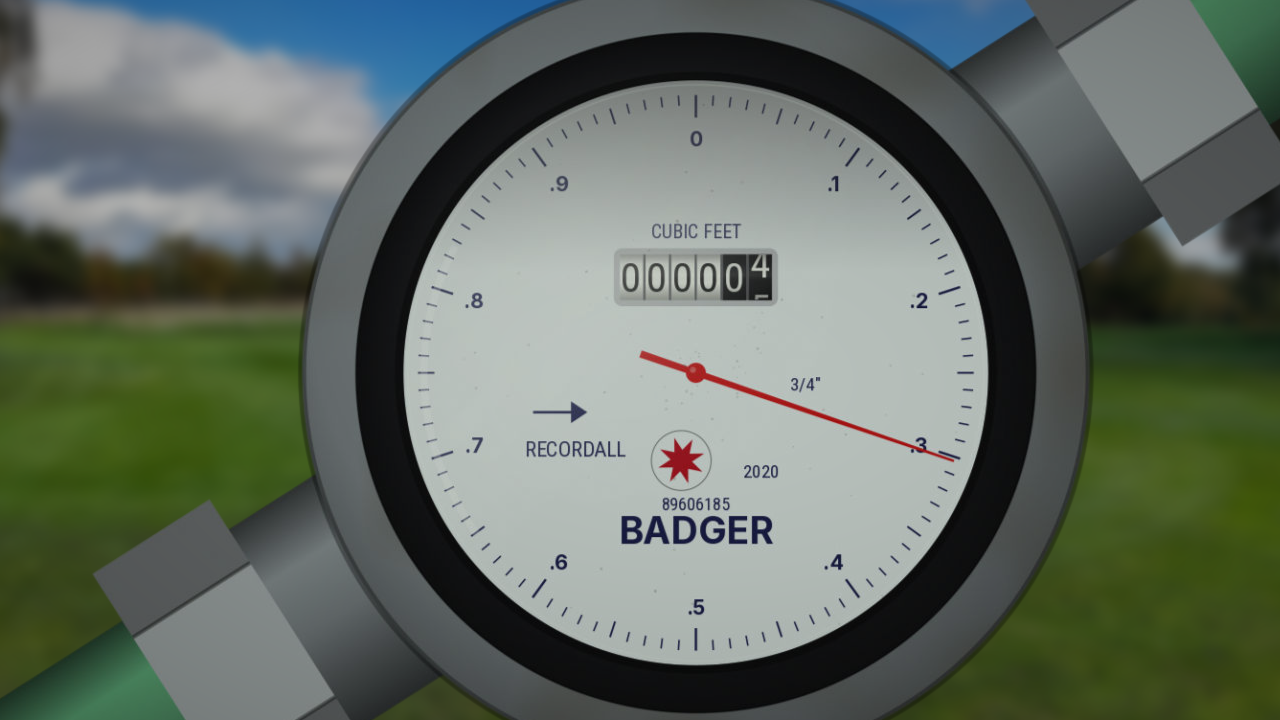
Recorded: 4.30; ft³
